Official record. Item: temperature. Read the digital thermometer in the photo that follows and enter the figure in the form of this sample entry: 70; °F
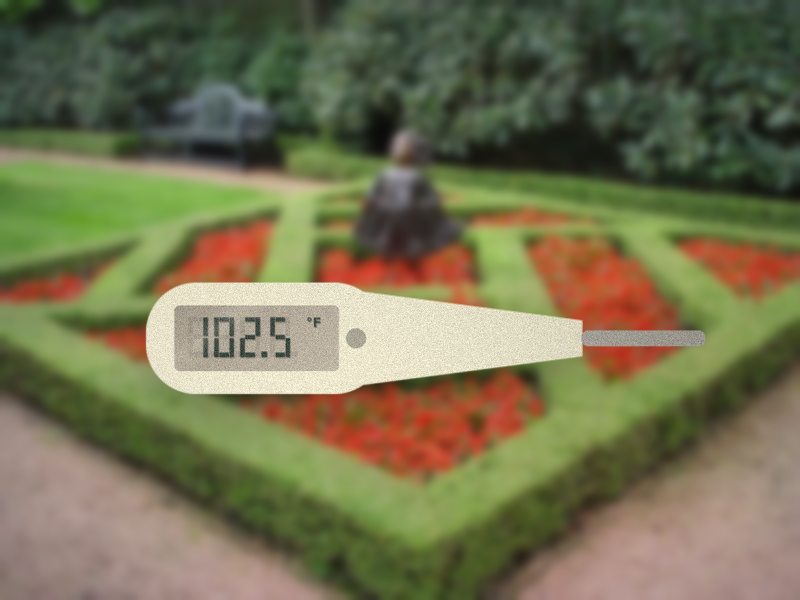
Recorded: 102.5; °F
